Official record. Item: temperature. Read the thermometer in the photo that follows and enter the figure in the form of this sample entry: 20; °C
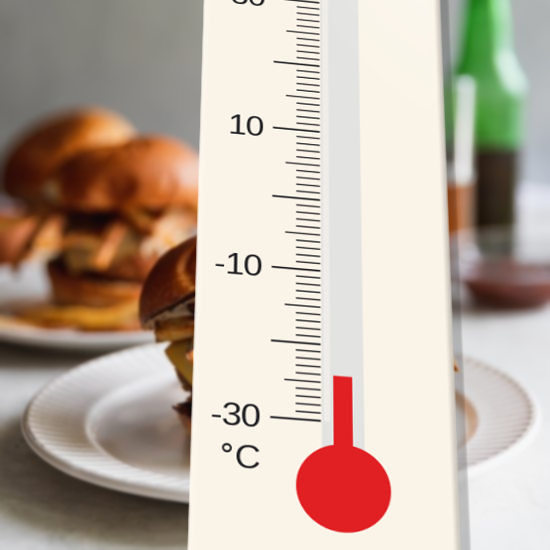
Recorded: -24; °C
